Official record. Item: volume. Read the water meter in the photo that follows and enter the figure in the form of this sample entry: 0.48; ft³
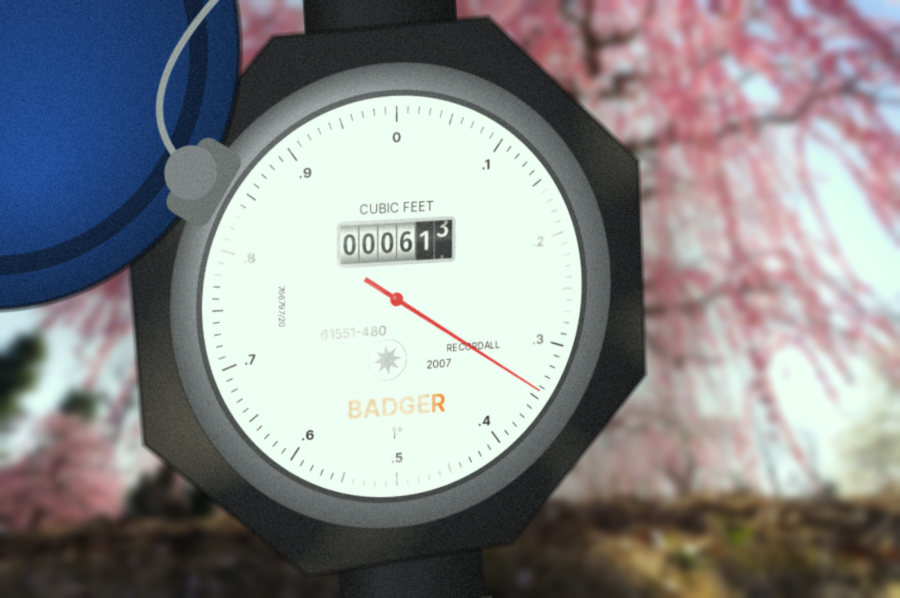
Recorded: 613.34; ft³
